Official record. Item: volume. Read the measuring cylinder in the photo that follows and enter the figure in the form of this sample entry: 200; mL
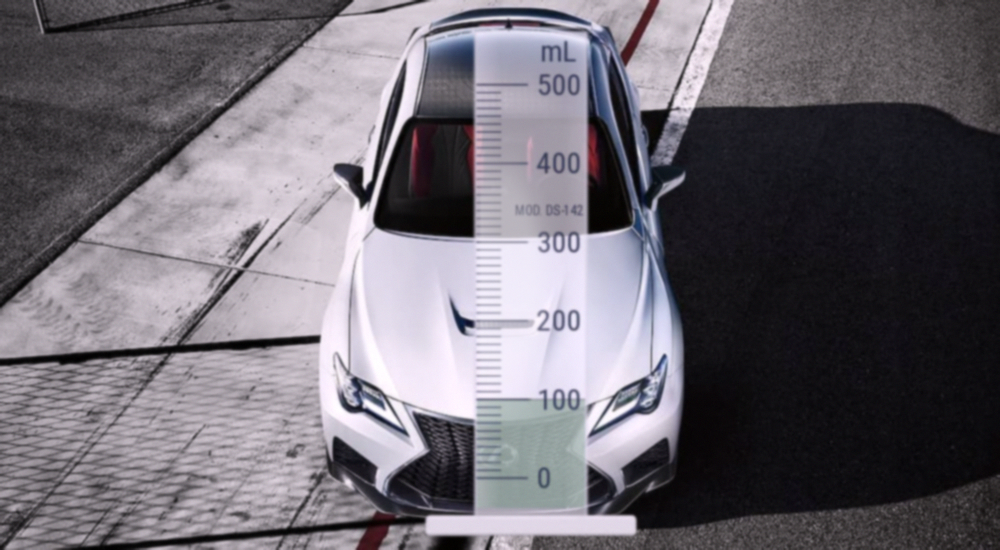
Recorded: 100; mL
